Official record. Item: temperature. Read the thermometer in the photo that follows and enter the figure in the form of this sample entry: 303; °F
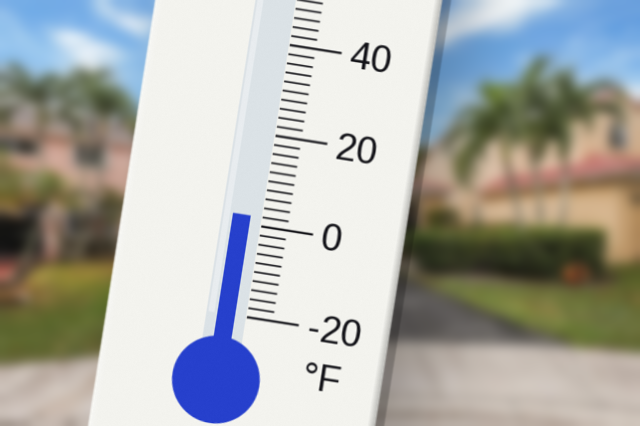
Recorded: 2; °F
